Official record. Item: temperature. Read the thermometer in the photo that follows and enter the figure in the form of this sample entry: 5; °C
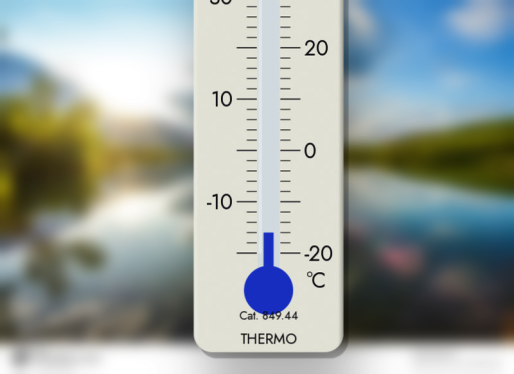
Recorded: -16; °C
